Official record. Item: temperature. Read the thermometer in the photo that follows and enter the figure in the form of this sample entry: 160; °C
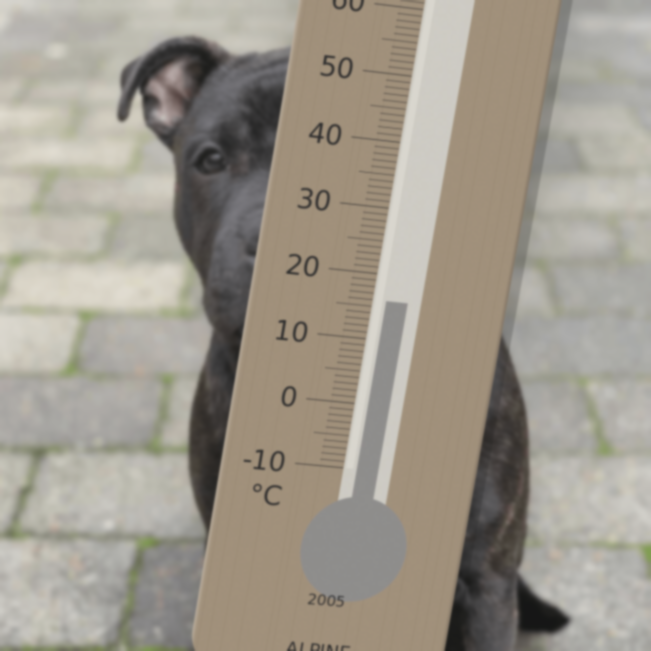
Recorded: 16; °C
